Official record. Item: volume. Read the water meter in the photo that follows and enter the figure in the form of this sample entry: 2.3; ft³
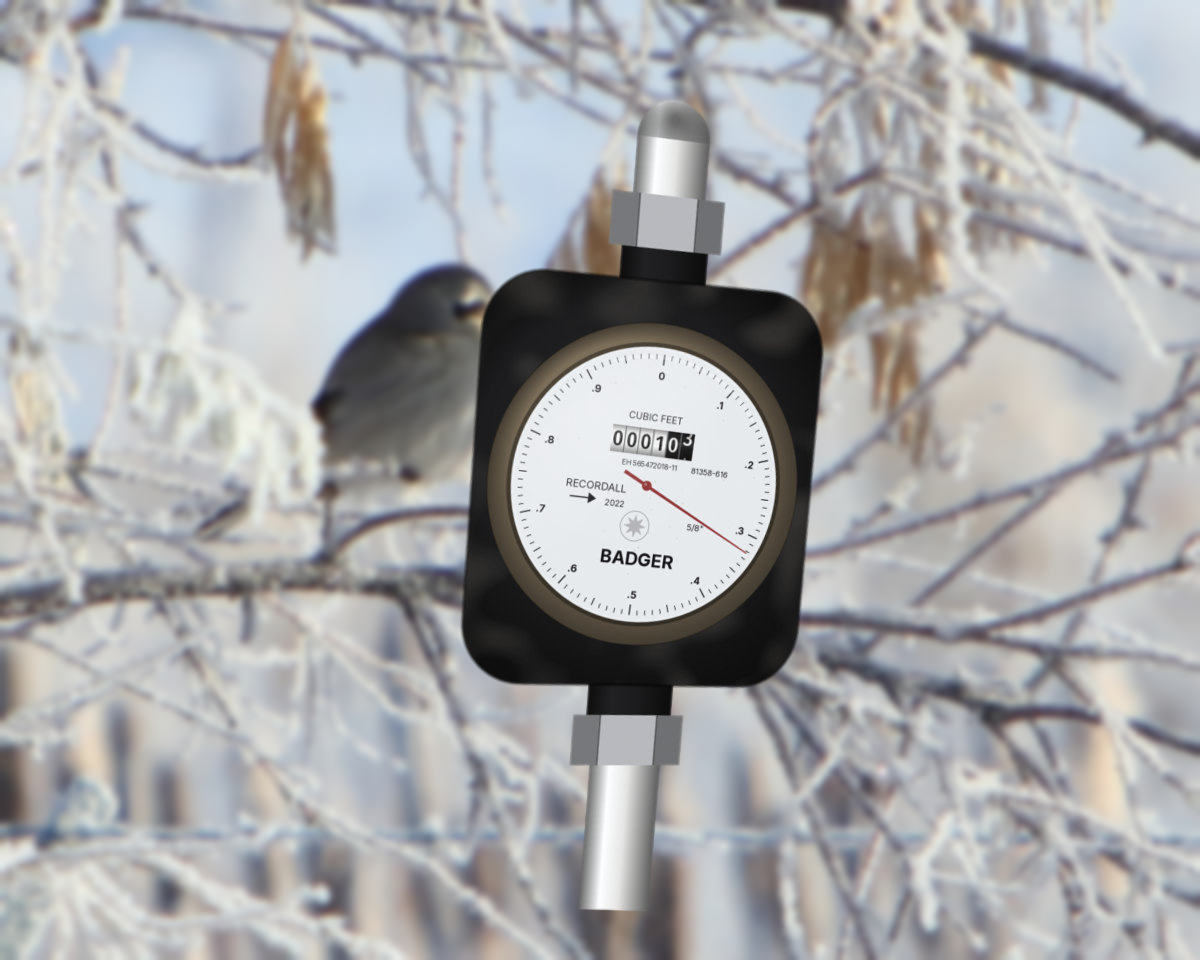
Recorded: 103.32; ft³
